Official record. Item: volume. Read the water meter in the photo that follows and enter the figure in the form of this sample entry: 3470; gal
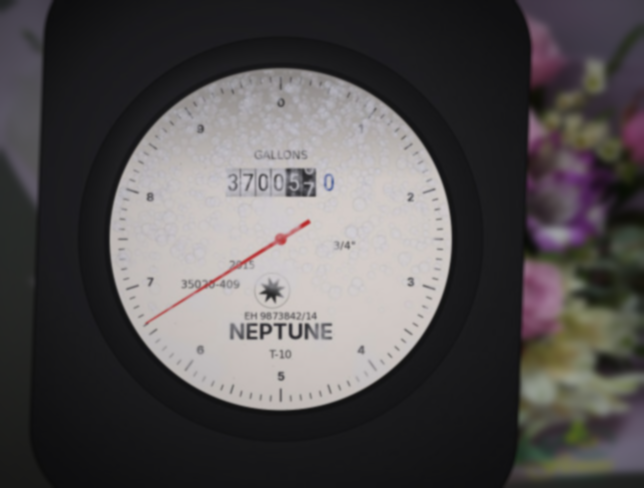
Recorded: 3700566.6; gal
